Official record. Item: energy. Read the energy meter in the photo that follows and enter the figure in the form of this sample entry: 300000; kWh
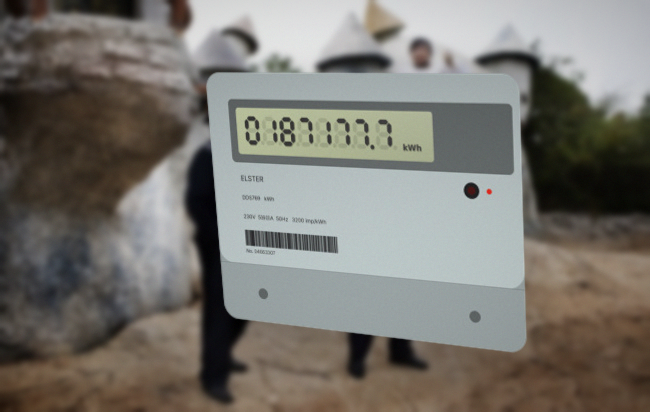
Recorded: 187177.7; kWh
